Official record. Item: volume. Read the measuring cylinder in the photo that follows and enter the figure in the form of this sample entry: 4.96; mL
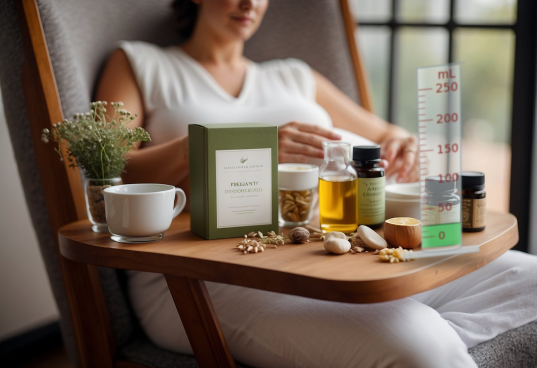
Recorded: 20; mL
